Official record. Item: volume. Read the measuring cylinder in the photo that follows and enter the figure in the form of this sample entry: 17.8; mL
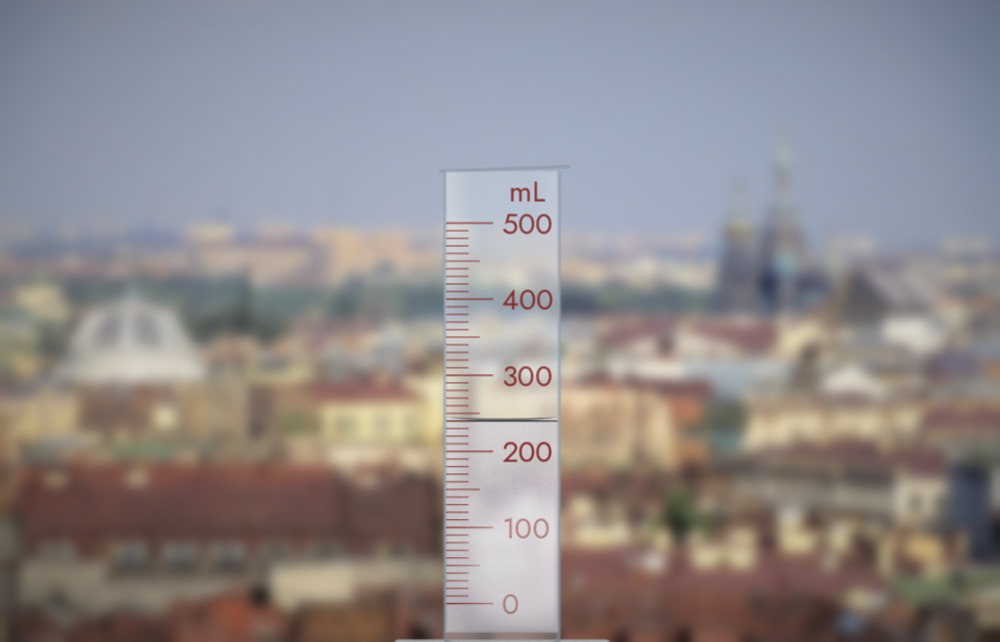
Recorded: 240; mL
